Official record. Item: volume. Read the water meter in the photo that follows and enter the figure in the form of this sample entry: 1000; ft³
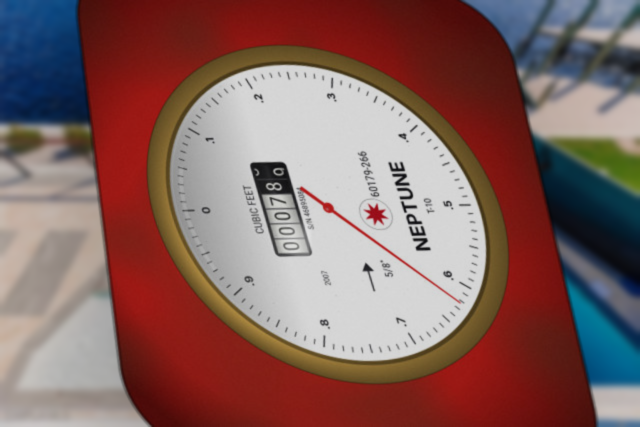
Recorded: 788.62; ft³
